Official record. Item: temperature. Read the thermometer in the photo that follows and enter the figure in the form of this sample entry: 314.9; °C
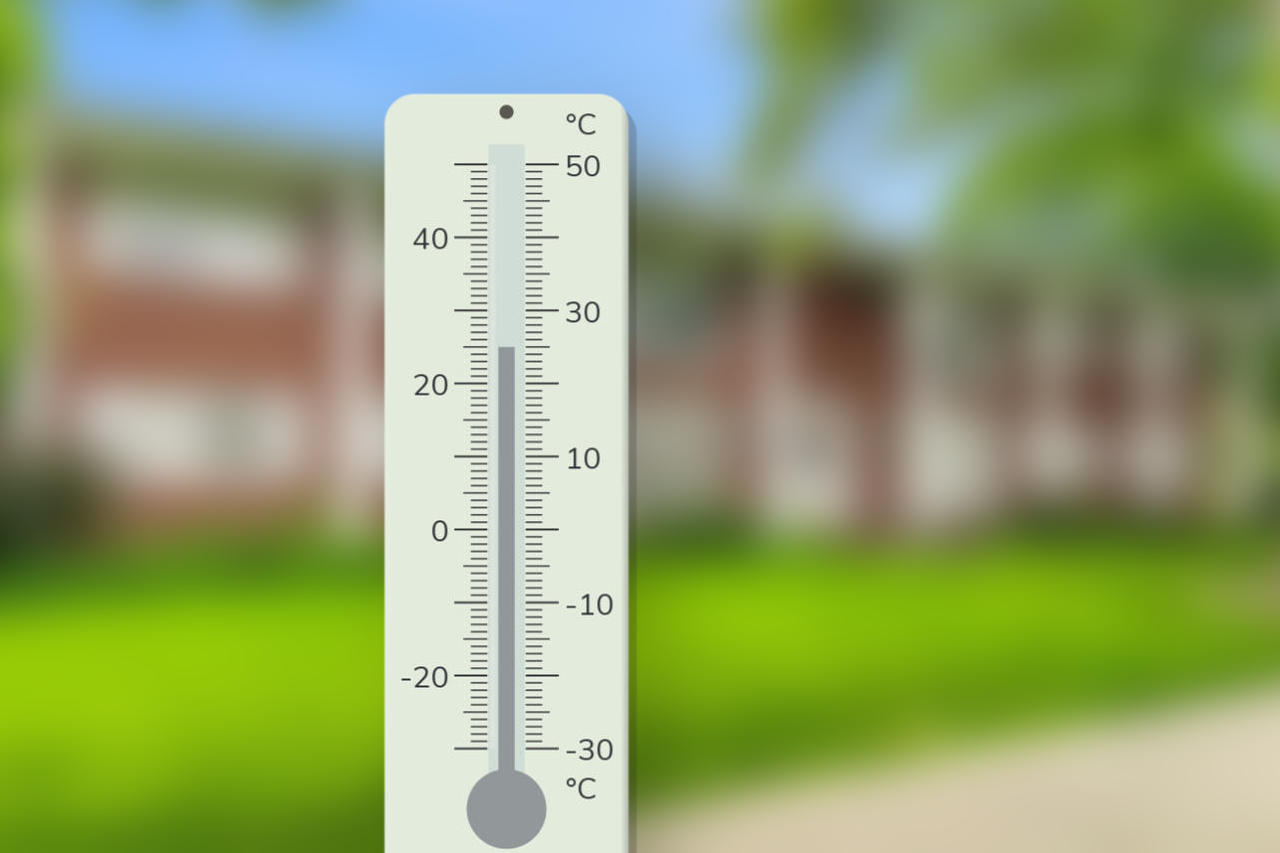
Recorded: 25; °C
